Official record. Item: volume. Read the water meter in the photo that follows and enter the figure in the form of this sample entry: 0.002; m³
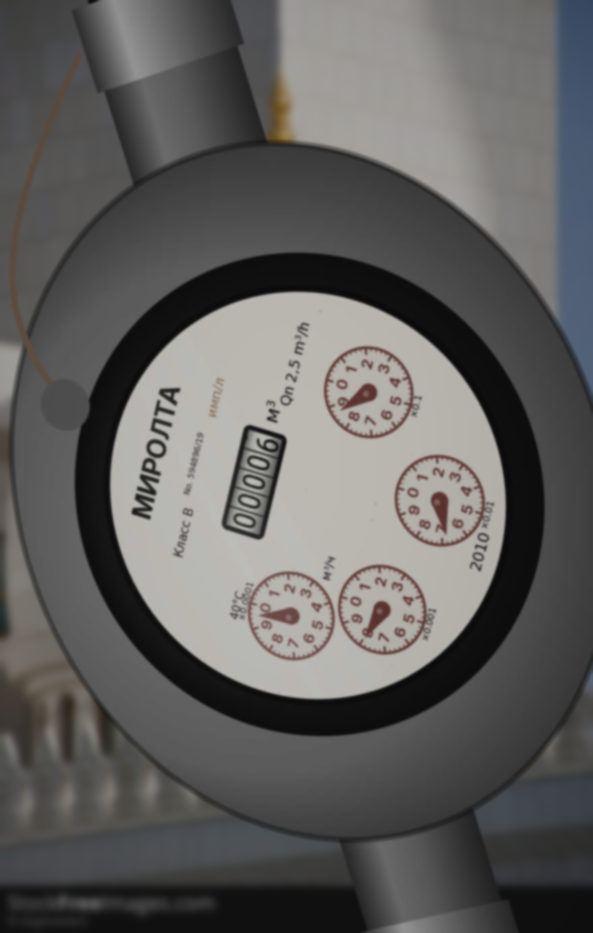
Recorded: 5.8679; m³
